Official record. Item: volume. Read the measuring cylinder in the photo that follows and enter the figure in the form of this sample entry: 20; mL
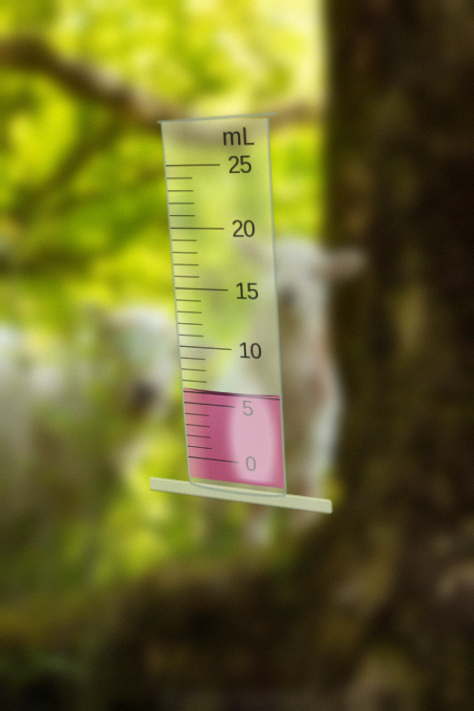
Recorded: 6; mL
